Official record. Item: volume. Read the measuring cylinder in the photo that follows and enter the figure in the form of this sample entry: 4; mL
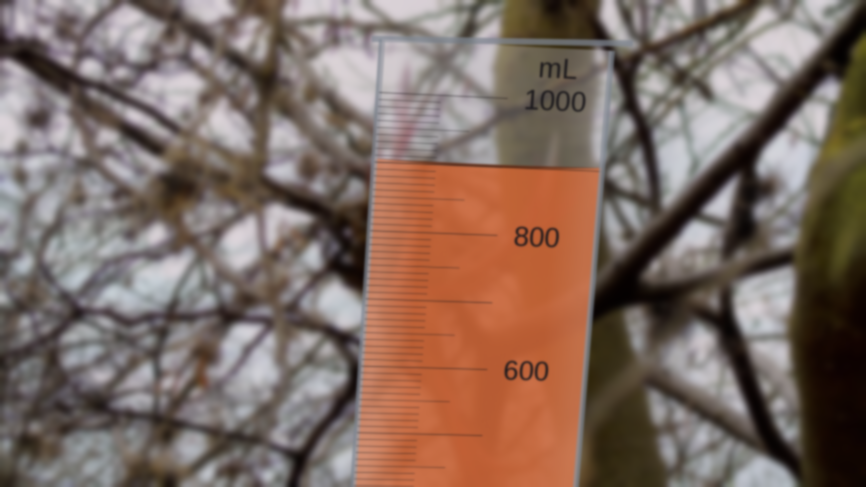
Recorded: 900; mL
